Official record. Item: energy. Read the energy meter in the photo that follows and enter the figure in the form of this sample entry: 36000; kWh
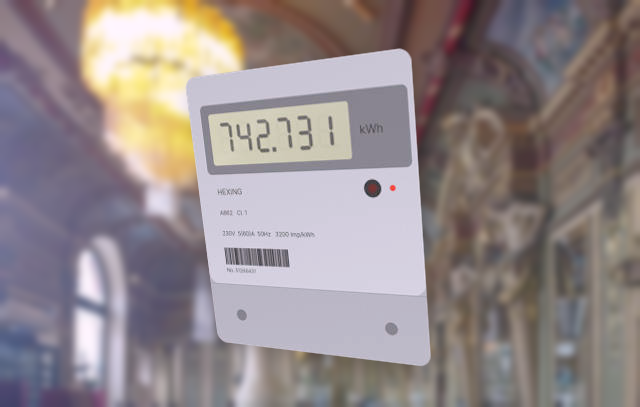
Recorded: 742.731; kWh
